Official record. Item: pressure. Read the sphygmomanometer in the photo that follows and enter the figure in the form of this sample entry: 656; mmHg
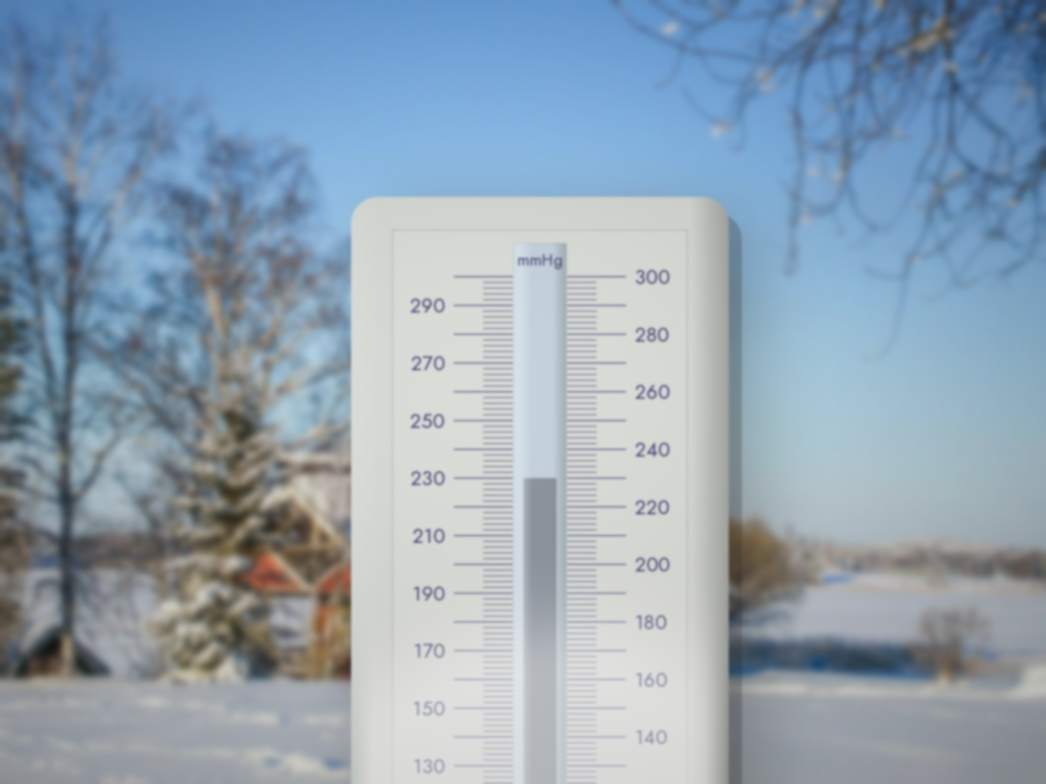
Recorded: 230; mmHg
